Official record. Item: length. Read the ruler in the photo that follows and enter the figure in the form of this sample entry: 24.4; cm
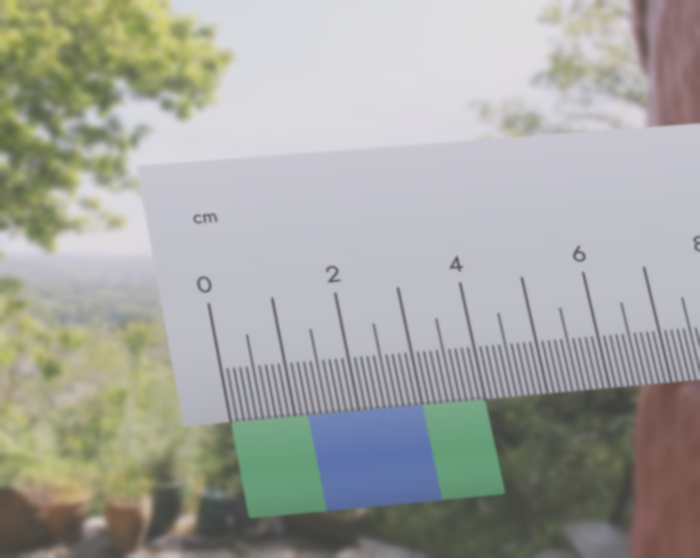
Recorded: 4; cm
